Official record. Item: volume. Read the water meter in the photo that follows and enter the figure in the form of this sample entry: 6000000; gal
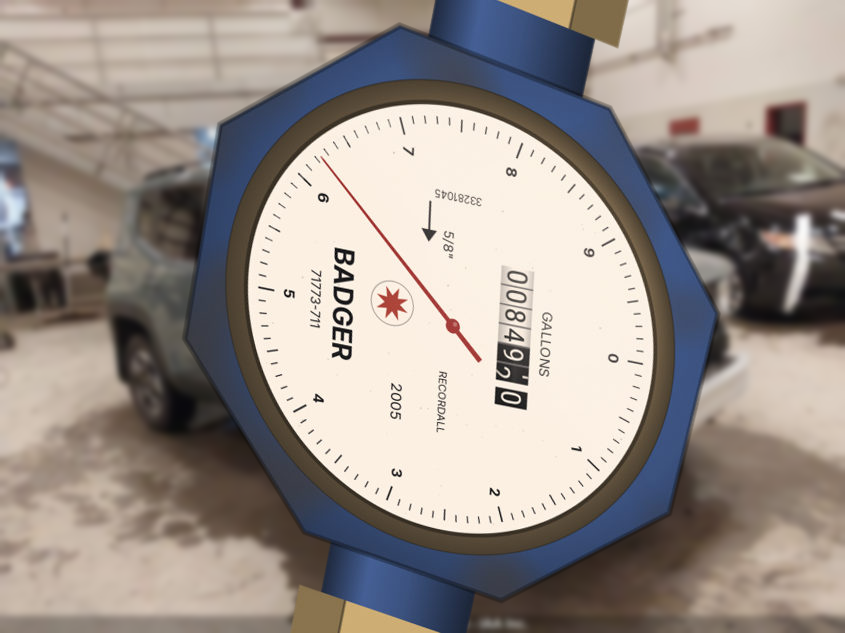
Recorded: 84916.2; gal
